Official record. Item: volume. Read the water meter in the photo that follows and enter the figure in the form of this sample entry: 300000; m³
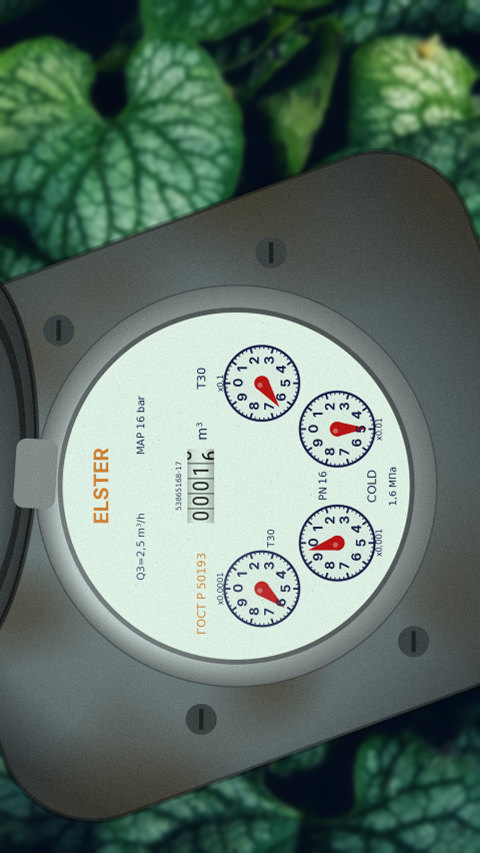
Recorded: 15.6496; m³
